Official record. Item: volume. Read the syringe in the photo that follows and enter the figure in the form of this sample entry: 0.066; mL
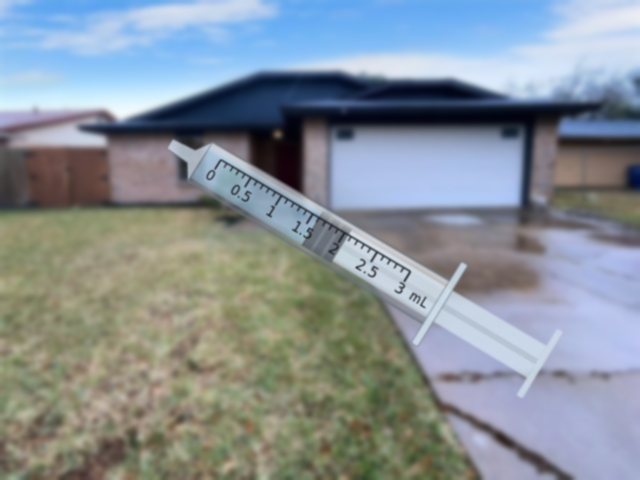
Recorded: 1.6; mL
